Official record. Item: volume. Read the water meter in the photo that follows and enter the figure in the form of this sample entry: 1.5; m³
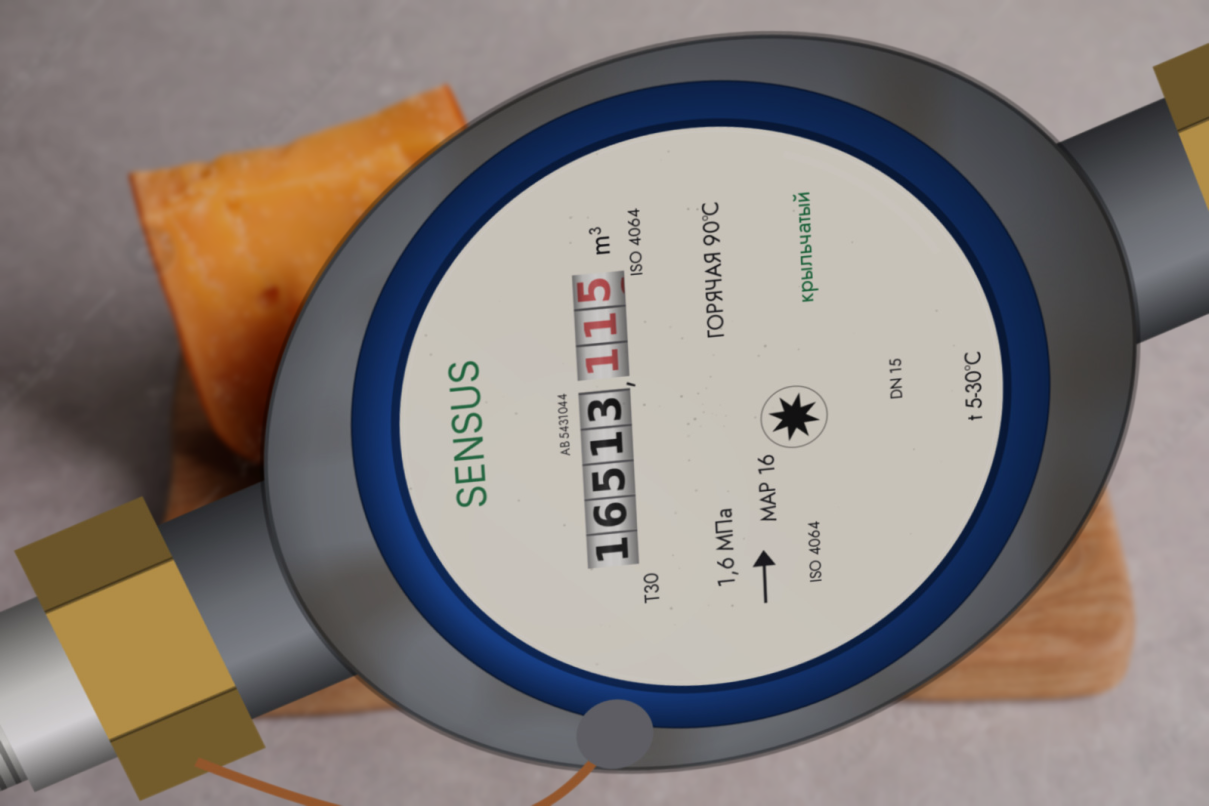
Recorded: 16513.115; m³
